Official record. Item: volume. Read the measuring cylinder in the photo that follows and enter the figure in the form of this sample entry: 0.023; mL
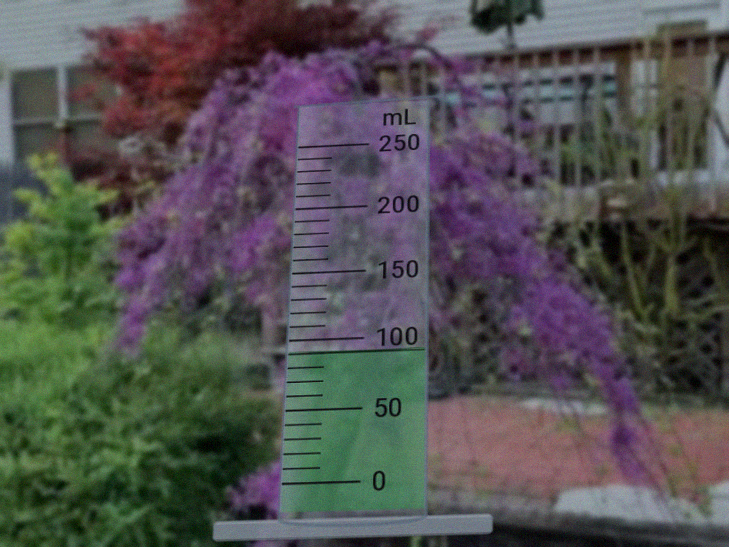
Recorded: 90; mL
